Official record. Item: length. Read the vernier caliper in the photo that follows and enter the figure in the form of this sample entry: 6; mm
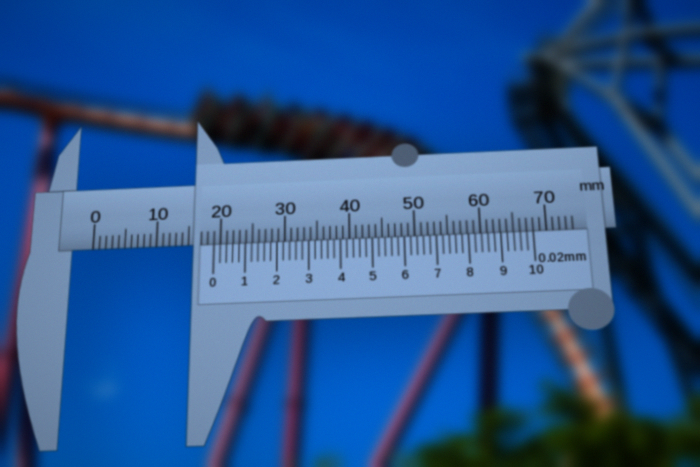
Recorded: 19.0; mm
